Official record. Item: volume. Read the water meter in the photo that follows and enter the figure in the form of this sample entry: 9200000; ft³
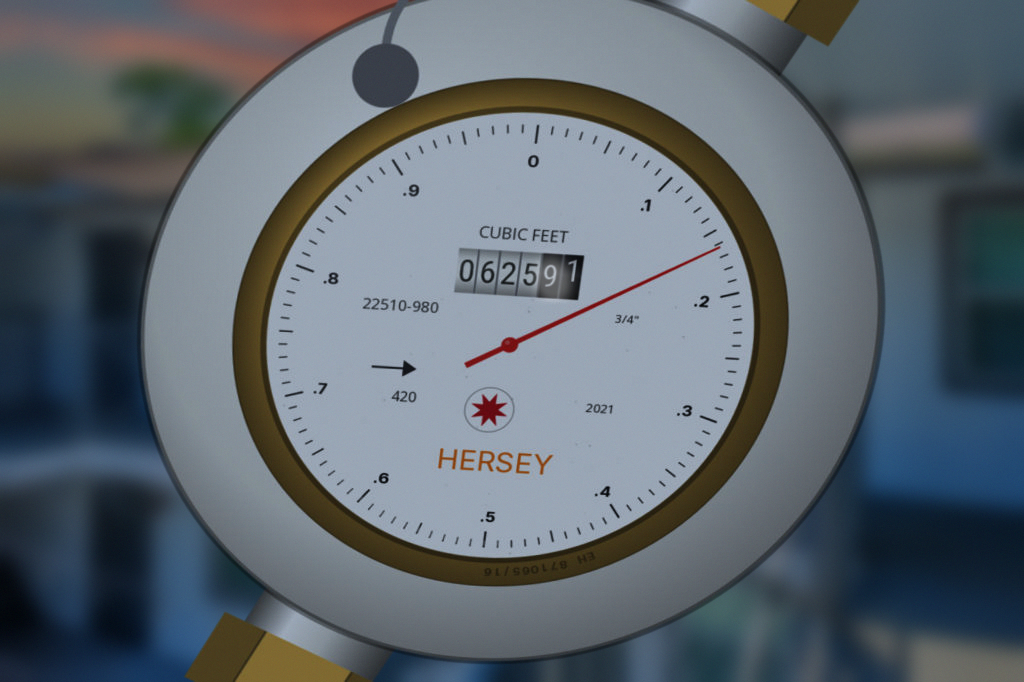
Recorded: 62591.16; ft³
